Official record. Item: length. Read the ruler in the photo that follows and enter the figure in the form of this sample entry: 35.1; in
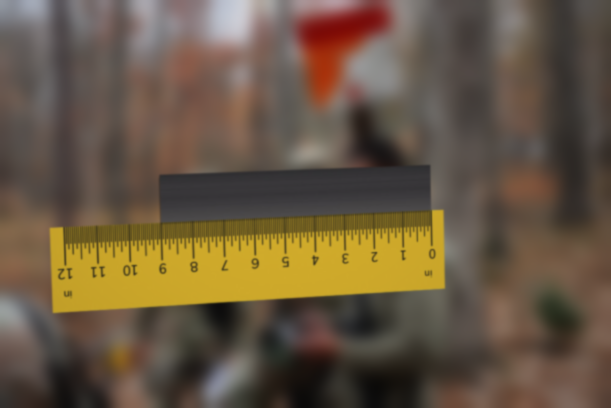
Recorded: 9; in
